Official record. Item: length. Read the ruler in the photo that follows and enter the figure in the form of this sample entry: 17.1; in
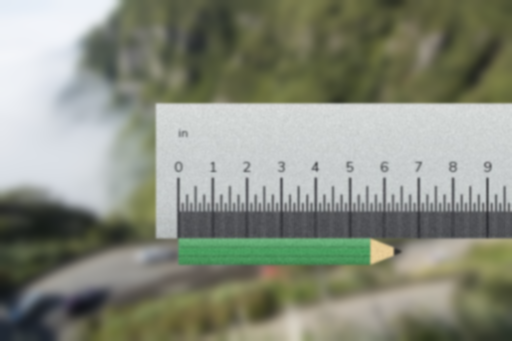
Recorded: 6.5; in
